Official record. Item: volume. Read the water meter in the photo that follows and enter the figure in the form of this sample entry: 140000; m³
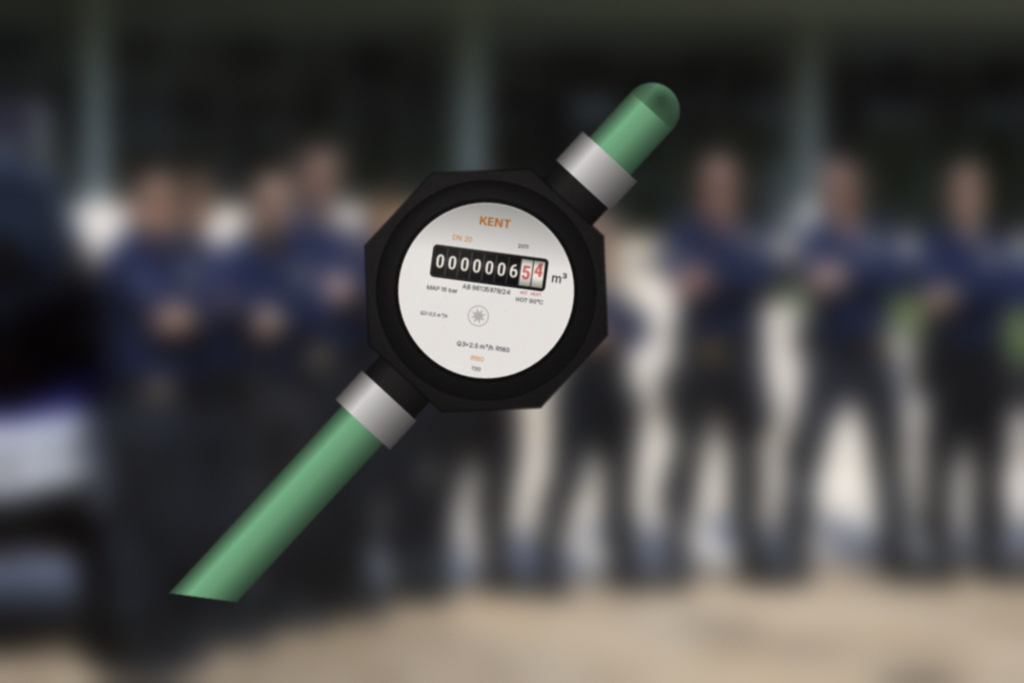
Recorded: 6.54; m³
